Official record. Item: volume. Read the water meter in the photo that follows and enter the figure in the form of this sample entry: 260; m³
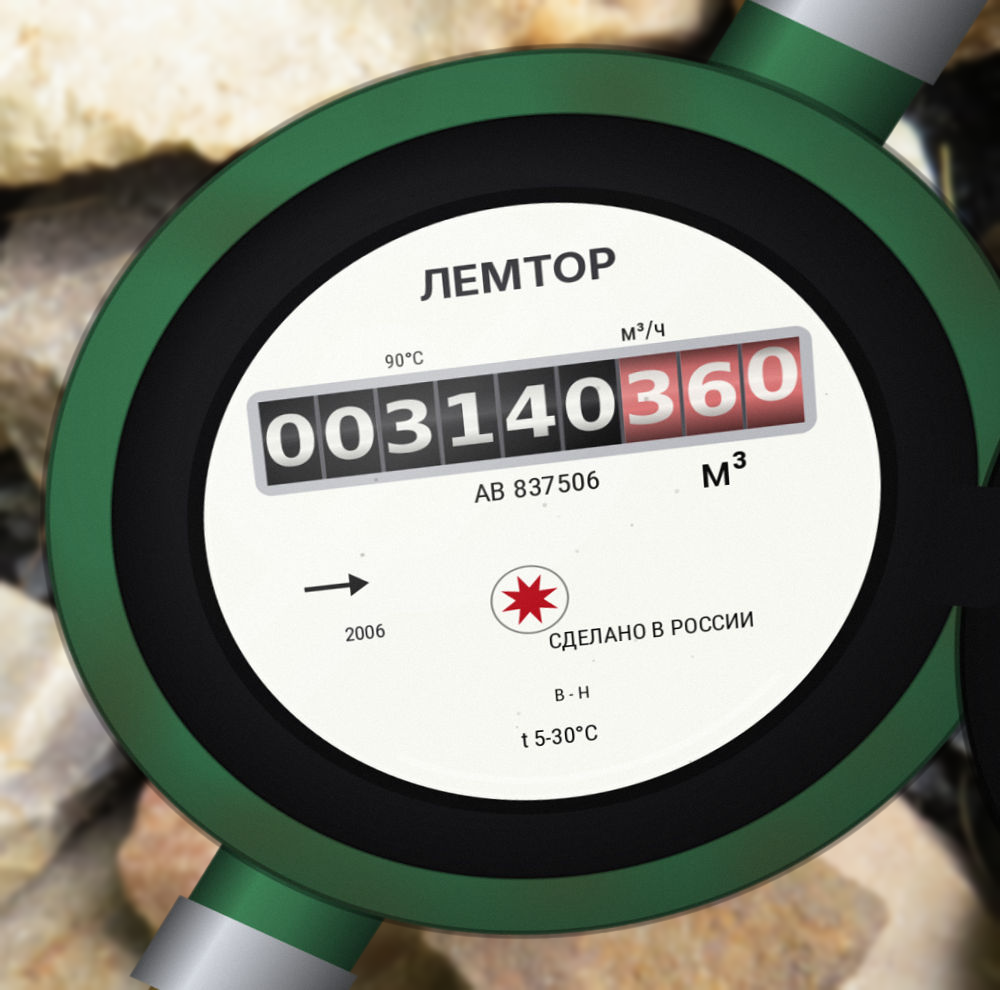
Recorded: 3140.360; m³
